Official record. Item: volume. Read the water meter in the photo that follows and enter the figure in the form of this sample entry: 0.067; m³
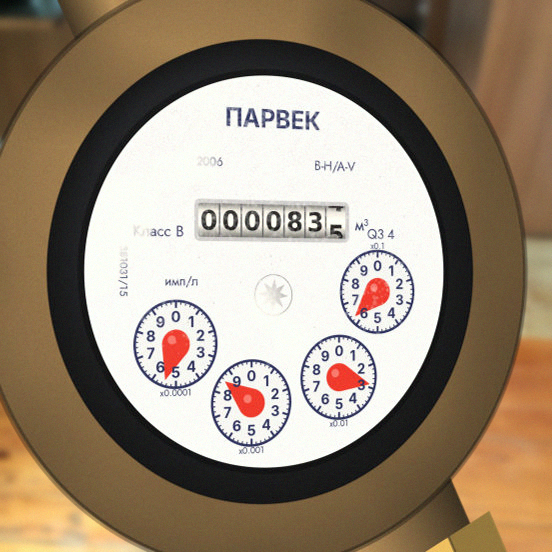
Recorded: 834.6285; m³
